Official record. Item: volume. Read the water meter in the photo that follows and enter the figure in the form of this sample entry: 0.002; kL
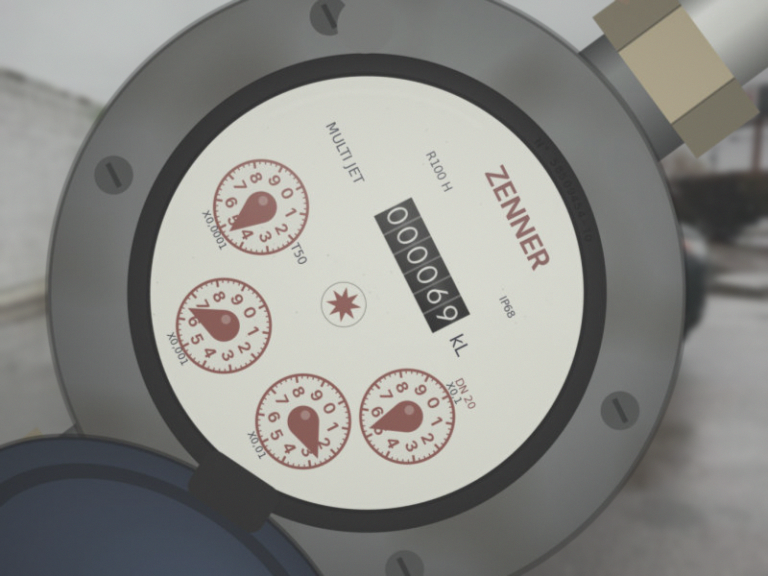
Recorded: 69.5264; kL
